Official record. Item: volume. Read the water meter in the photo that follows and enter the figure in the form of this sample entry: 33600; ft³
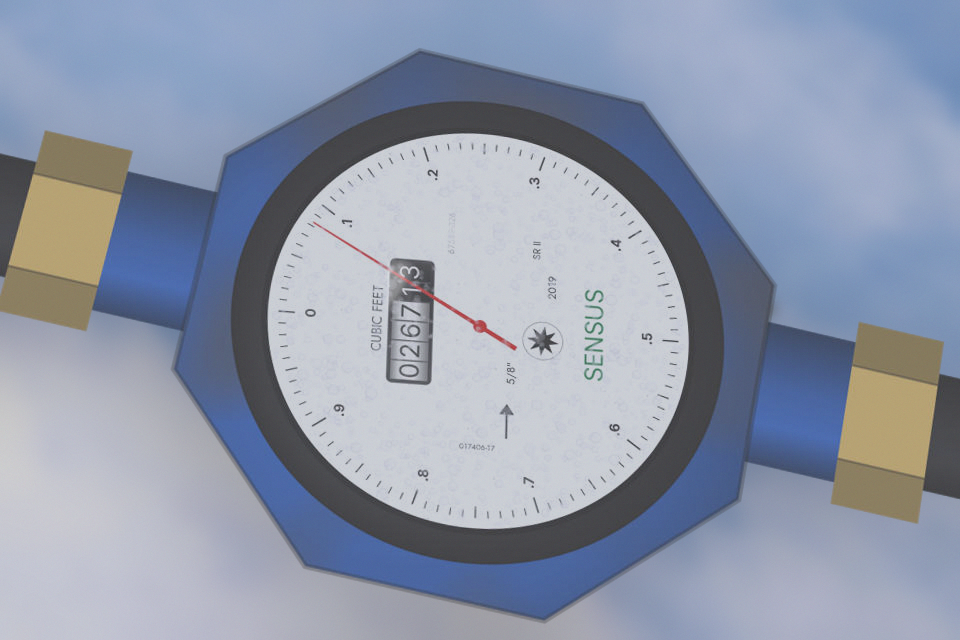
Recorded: 26713.08; ft³
